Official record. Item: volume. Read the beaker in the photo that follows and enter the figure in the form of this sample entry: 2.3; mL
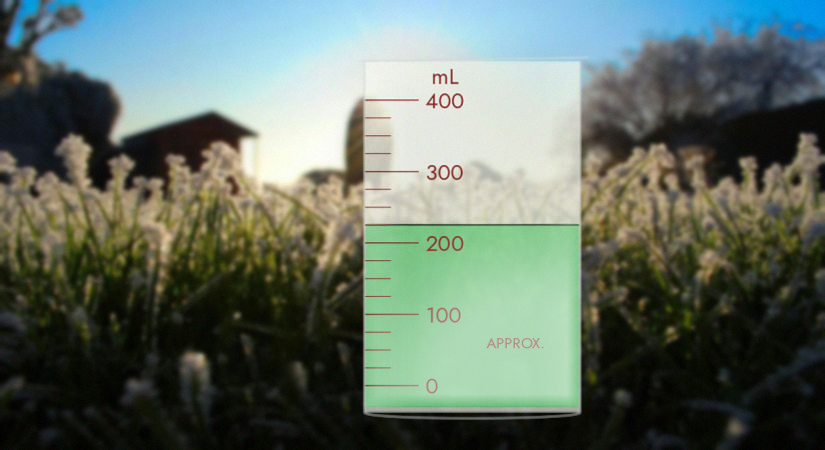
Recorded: 225; mL
